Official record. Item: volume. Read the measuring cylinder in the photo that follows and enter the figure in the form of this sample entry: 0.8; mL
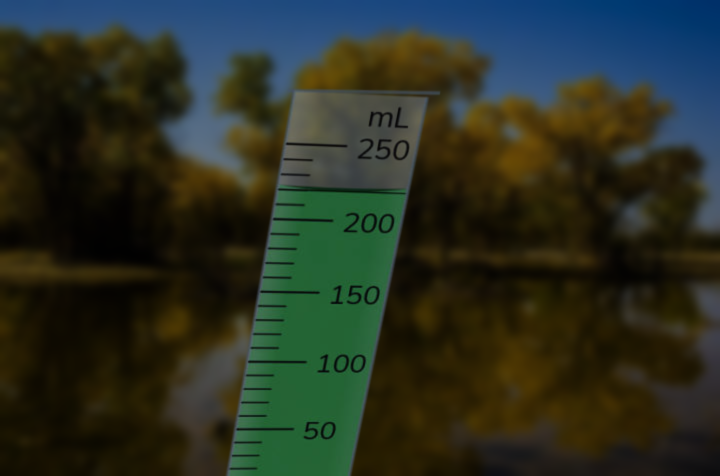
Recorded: 220; mL
